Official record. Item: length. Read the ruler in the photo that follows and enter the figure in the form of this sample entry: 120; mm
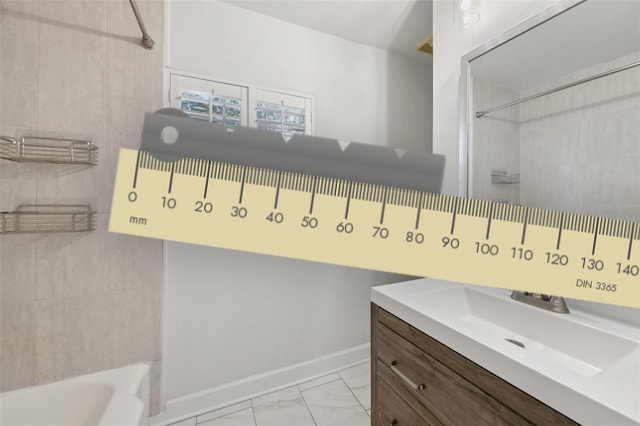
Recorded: 85; mm
